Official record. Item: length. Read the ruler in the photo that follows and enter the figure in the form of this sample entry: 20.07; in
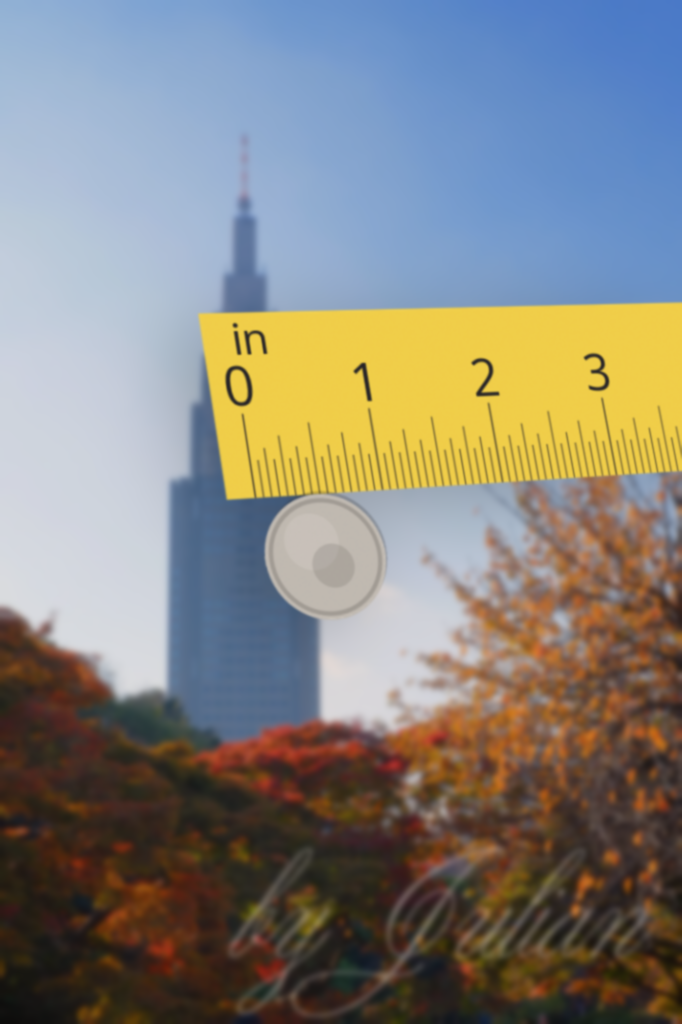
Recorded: 0.9375; in
